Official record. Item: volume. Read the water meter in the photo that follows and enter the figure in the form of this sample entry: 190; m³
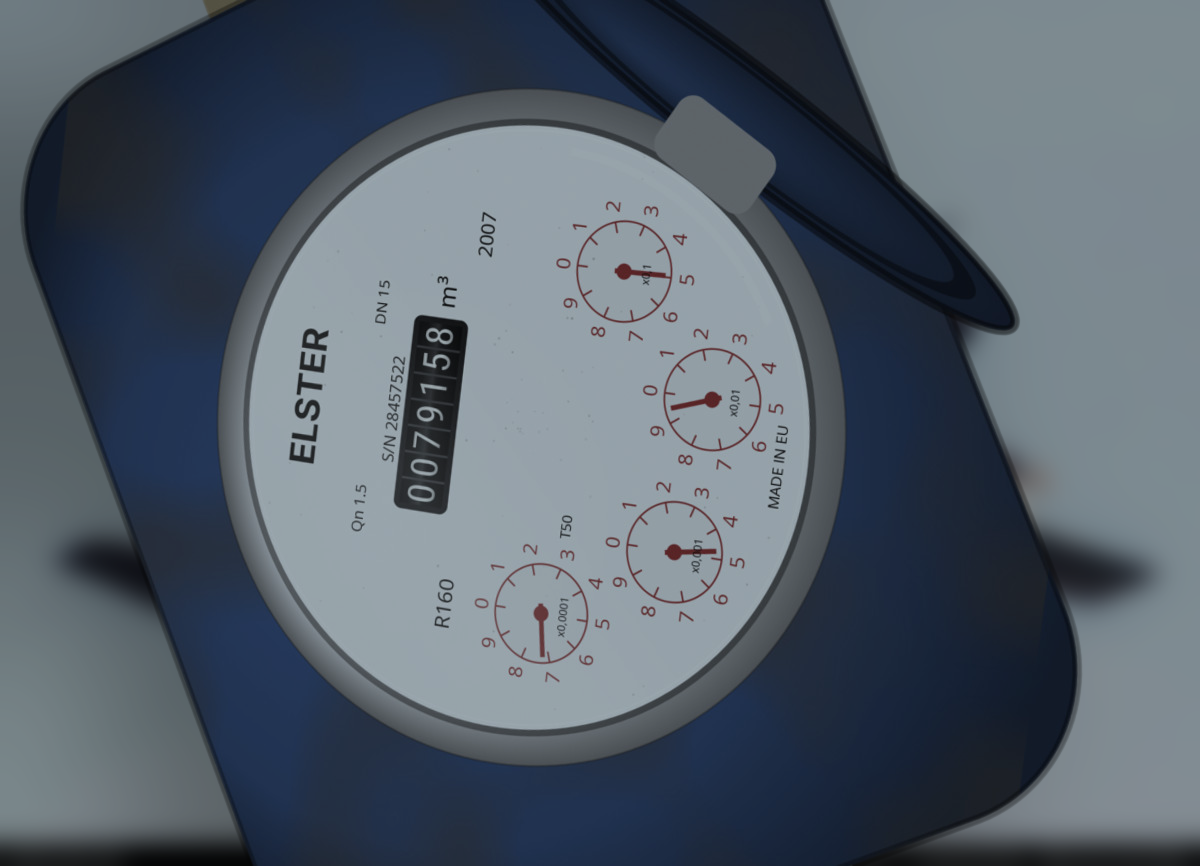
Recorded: 79158.4947; m³
